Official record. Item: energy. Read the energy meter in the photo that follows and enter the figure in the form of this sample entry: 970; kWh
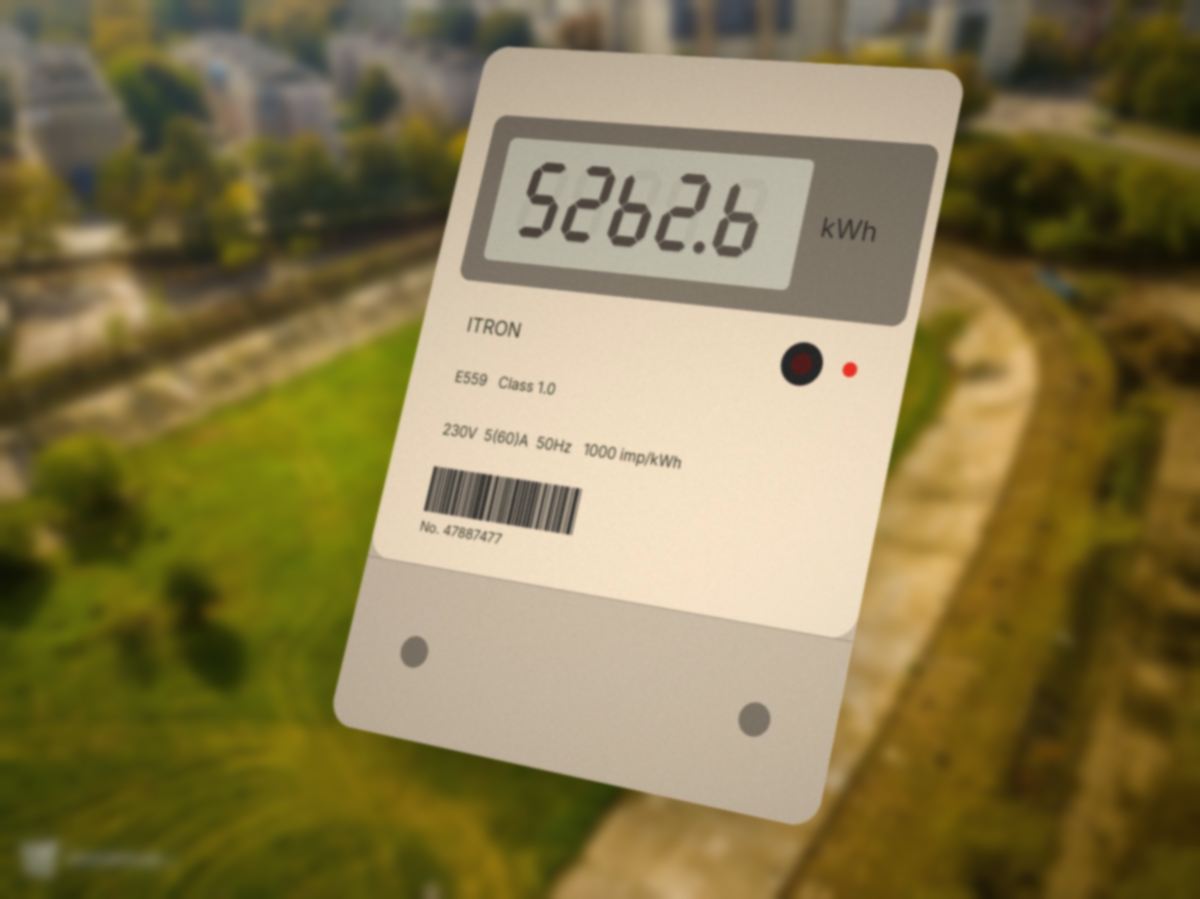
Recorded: 5262.6; kWh
